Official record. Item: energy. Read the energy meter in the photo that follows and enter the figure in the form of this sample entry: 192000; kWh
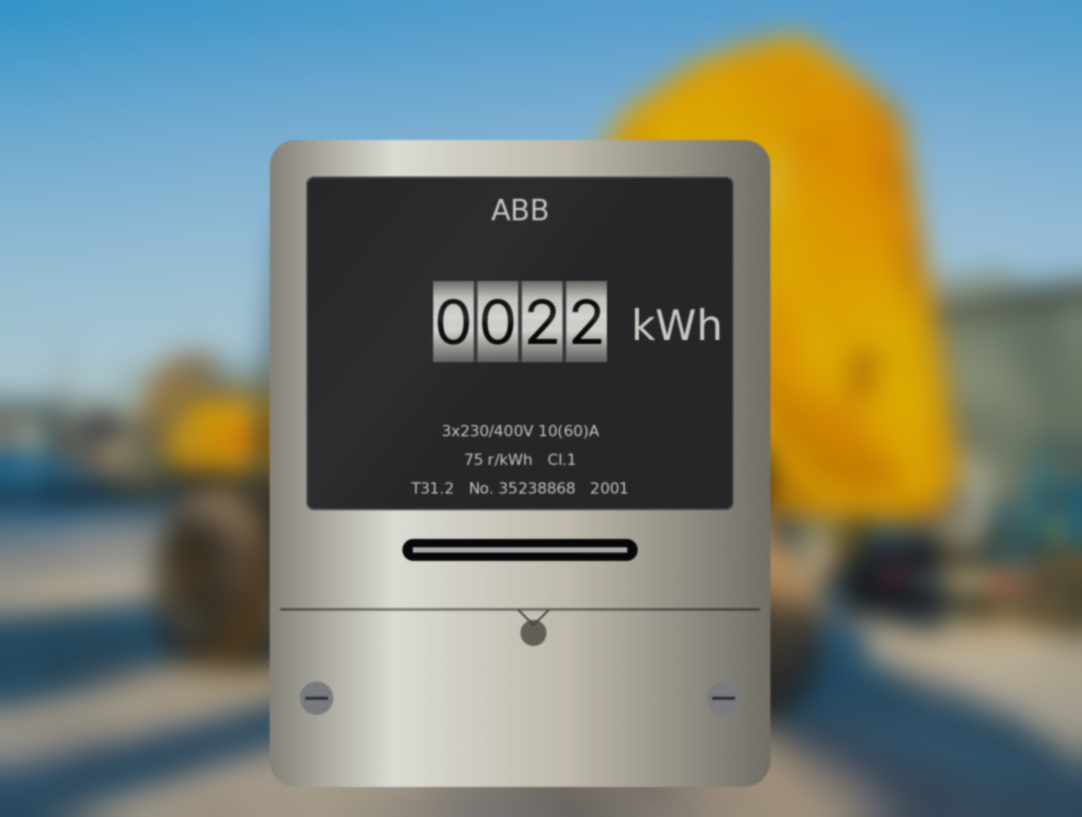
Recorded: 22; kWh
